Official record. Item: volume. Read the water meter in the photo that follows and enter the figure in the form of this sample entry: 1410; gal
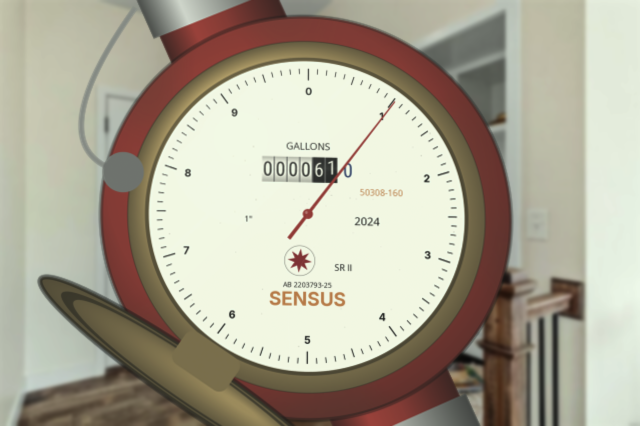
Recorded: 611.0; gal
